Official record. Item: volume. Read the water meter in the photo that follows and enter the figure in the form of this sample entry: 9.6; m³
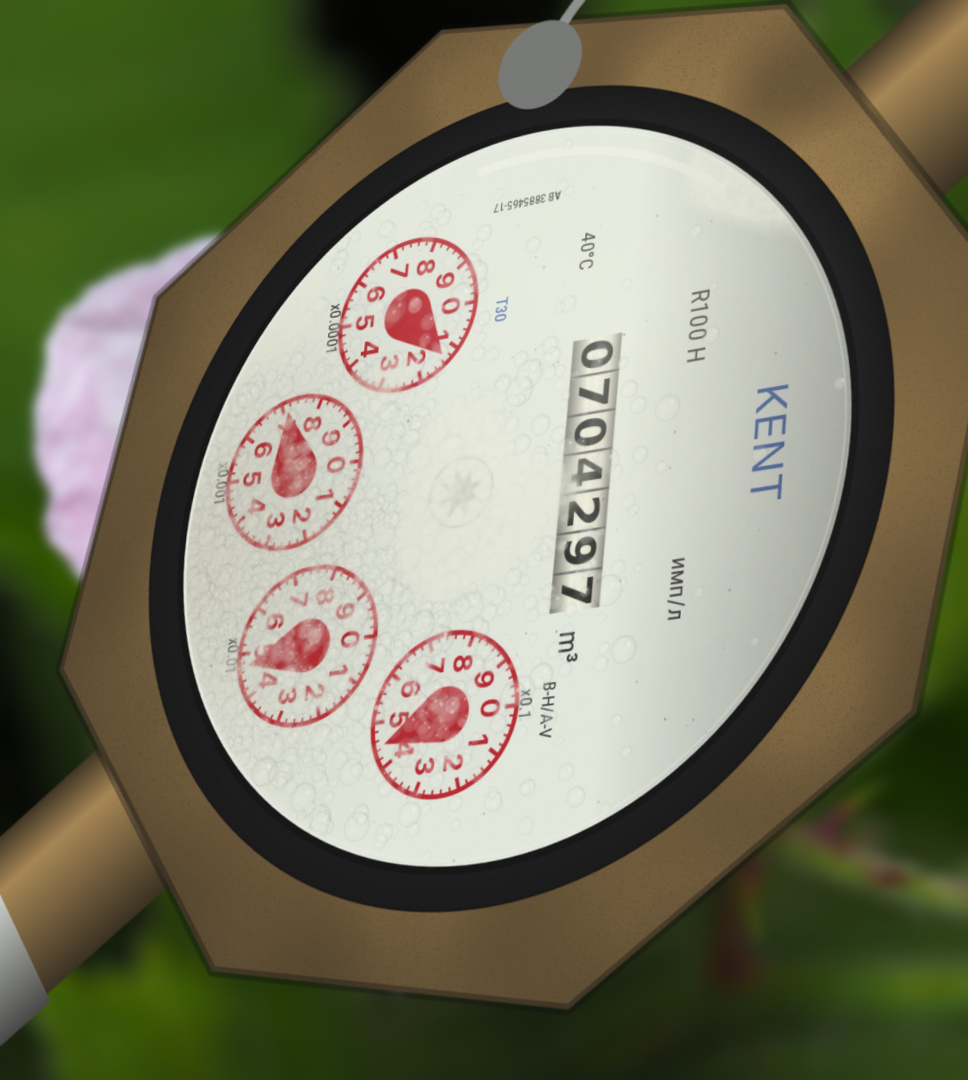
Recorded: 704297.4471; m³
